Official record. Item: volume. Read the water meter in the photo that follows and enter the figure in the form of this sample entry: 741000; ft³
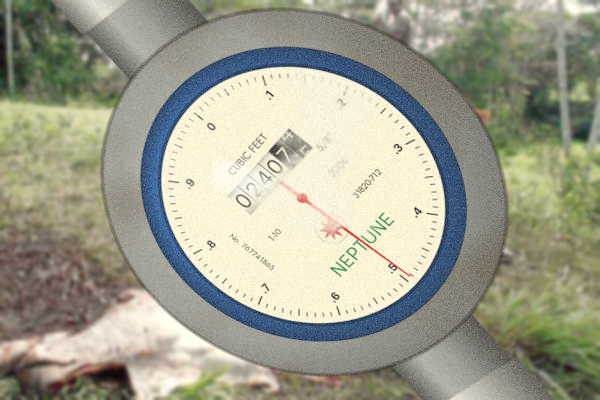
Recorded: 24074.49; ft³
